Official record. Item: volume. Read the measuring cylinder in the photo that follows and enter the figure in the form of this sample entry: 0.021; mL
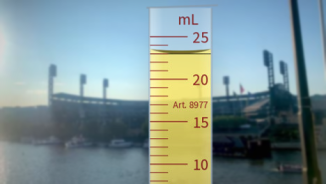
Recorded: 23; mL
